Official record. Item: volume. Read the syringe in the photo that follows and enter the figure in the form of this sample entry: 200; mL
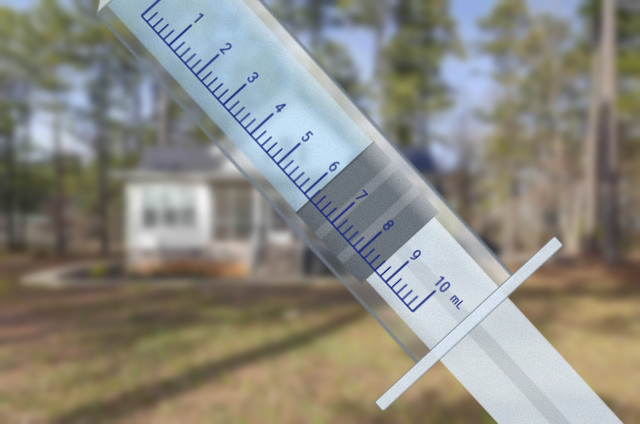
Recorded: 6.2; mL
